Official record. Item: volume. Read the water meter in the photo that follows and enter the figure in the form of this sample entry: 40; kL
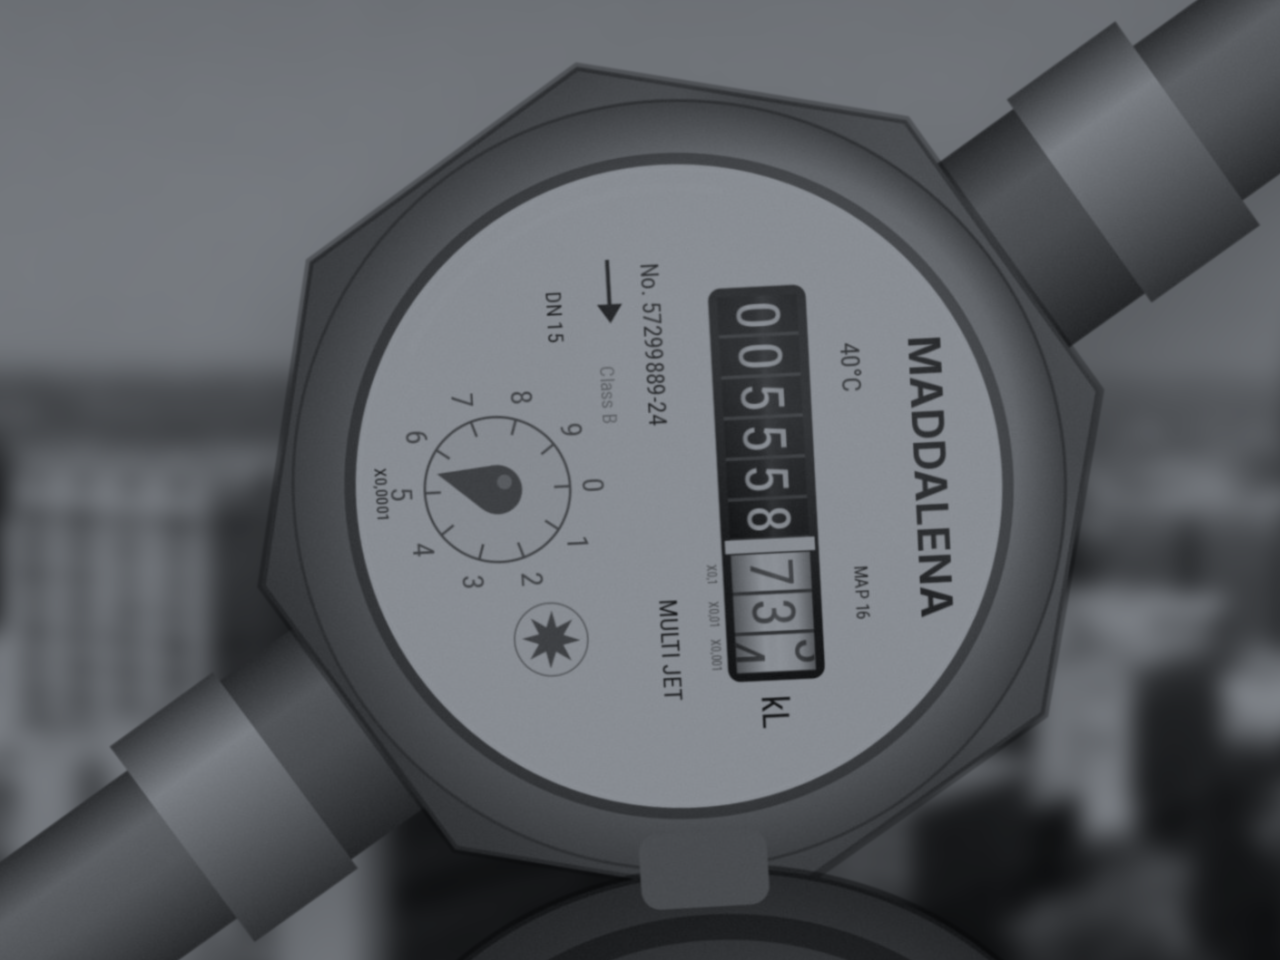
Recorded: 5558.7335; kL
